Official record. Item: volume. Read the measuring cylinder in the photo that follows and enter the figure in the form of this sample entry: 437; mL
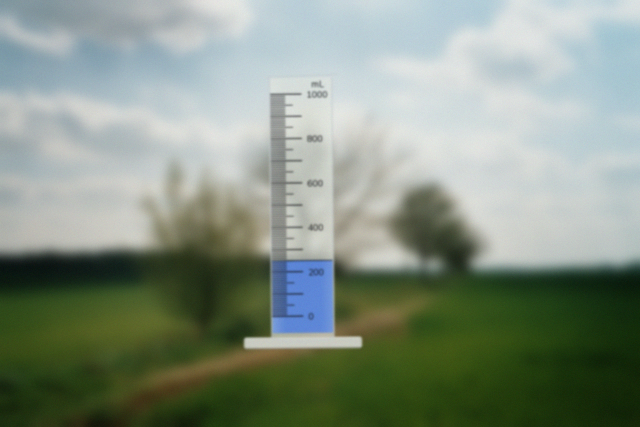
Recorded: 250; mL
